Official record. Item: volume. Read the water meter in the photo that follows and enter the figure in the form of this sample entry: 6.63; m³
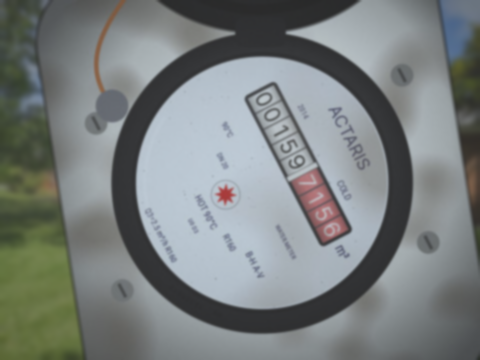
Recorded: 159.7156; m³
